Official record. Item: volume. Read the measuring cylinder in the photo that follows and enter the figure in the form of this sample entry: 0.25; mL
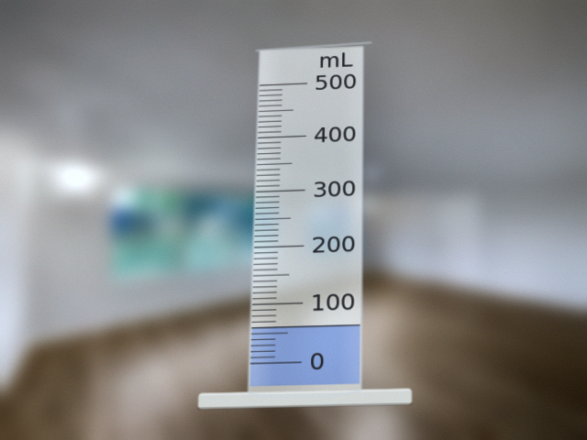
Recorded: 60; mL
